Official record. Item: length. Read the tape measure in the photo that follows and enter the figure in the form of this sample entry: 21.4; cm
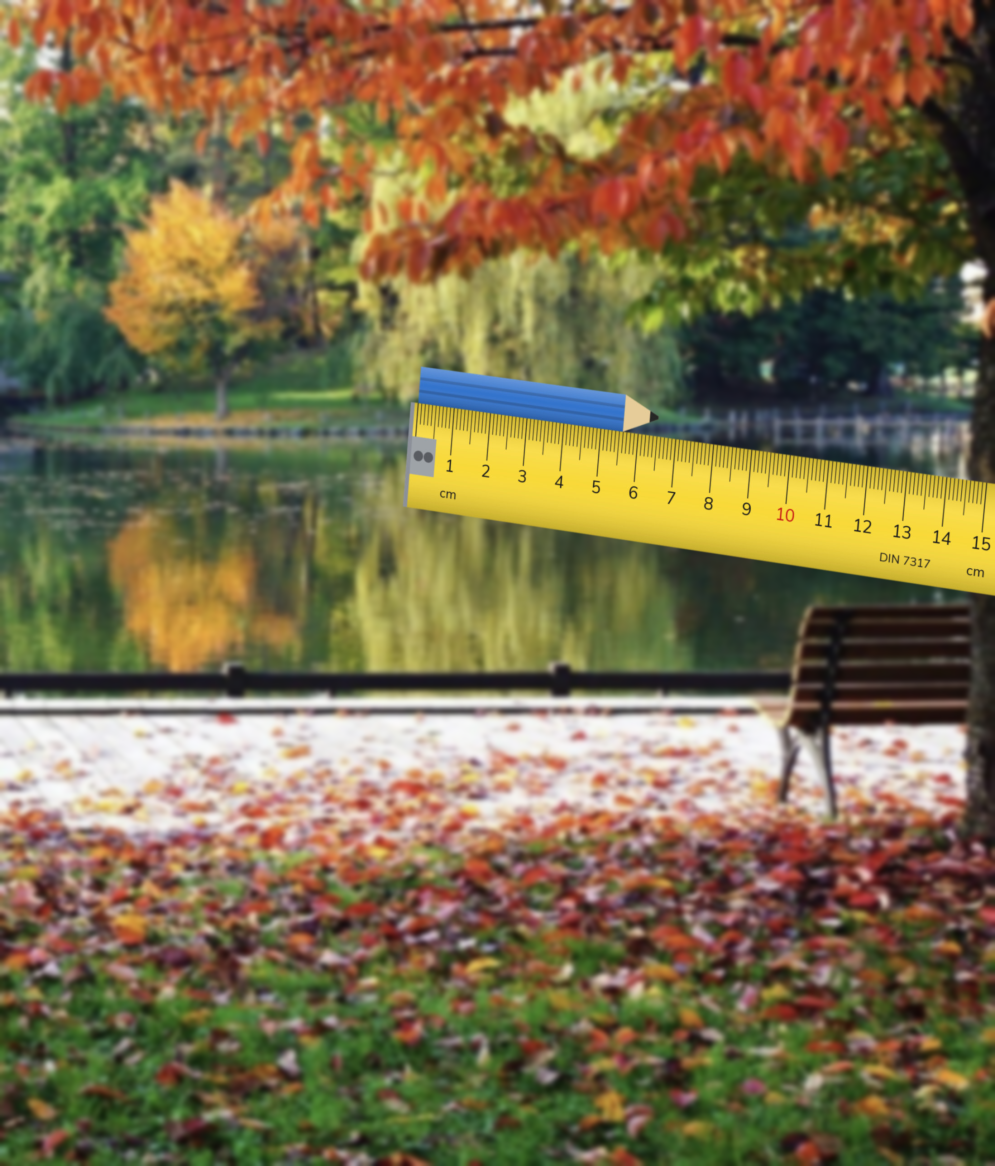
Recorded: 6.5; cm
